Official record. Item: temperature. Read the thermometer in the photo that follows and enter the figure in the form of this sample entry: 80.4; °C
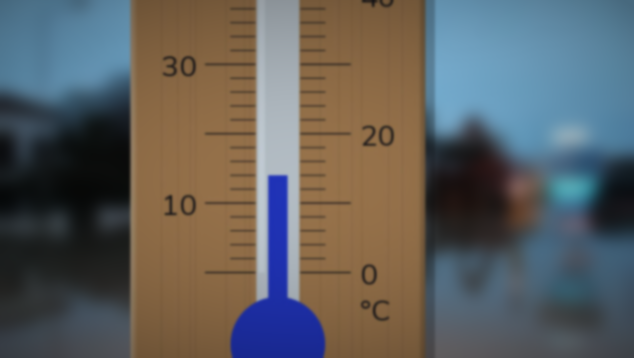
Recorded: 14; °C
